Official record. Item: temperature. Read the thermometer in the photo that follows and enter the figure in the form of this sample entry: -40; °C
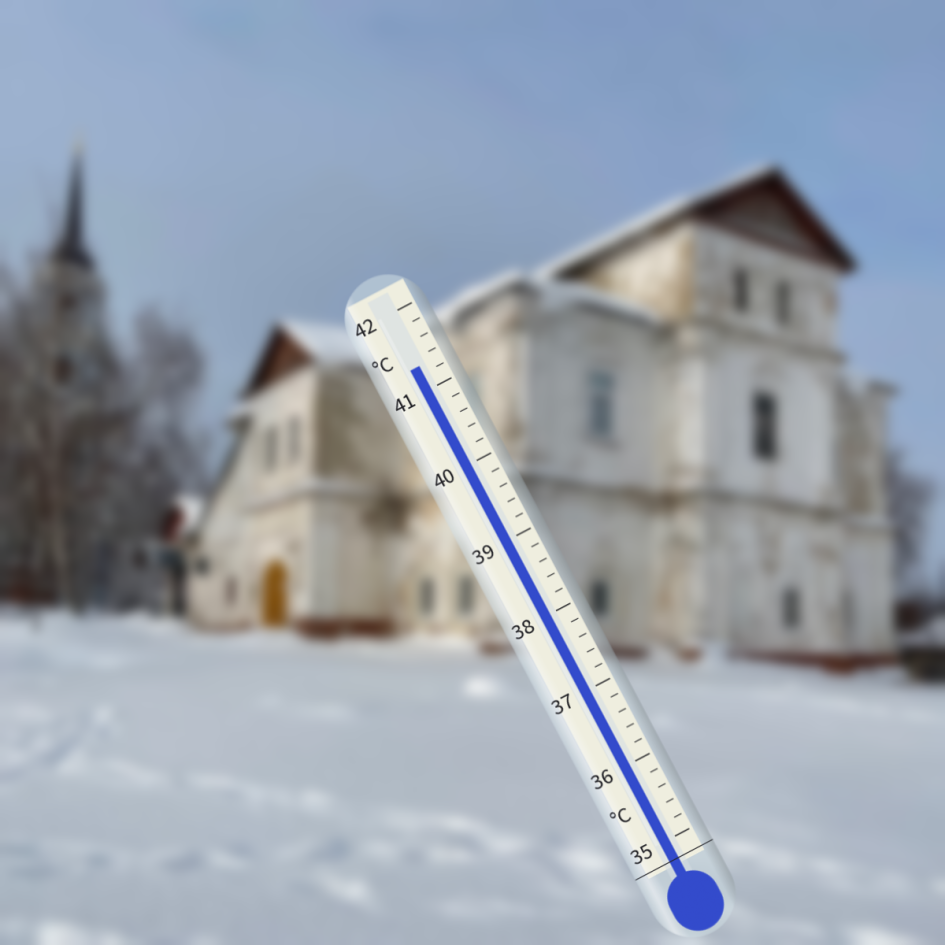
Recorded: 41.3; °C
